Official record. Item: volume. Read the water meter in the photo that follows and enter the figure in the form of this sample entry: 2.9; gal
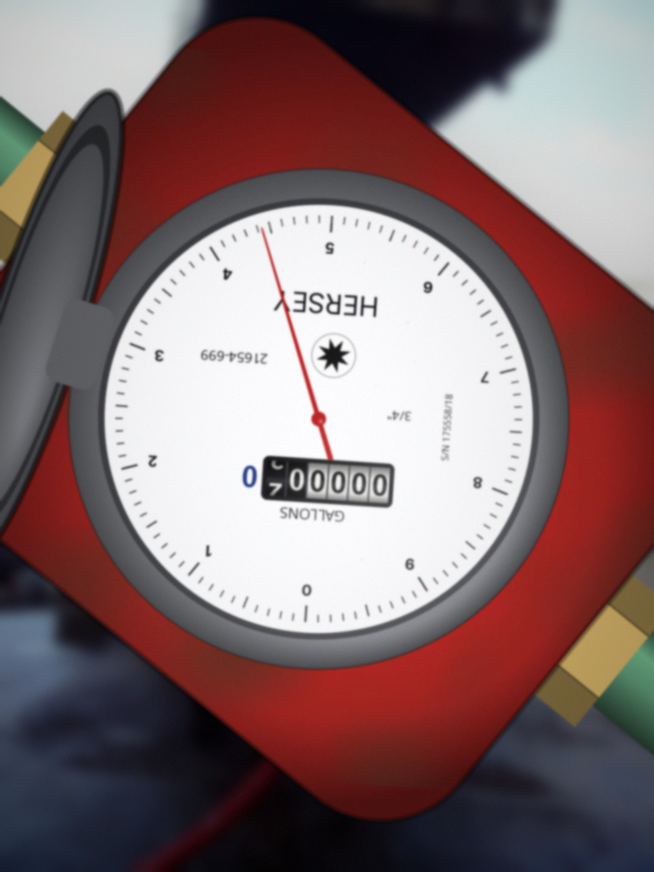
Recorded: 24.4; gal
